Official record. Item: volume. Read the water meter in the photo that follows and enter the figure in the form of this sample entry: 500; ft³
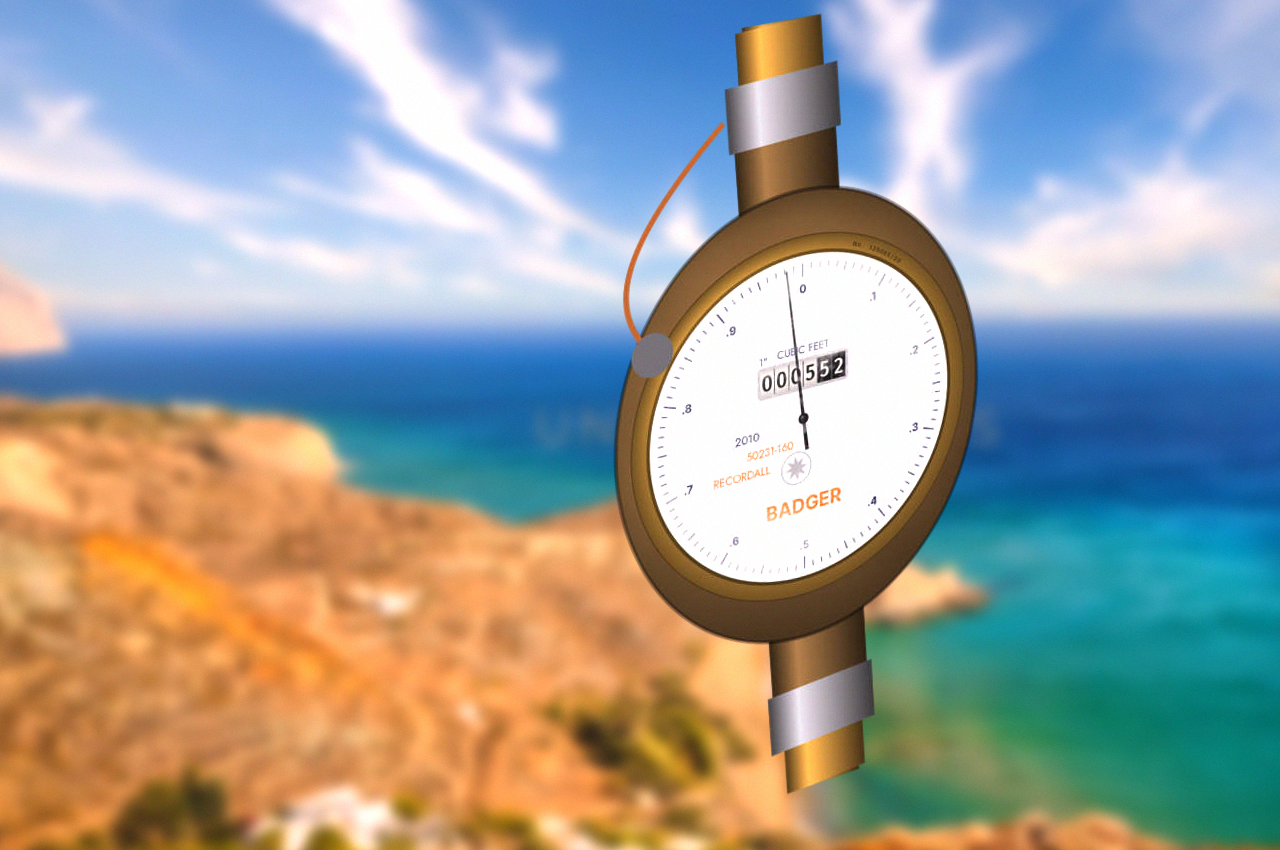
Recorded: 551.98; ft³
